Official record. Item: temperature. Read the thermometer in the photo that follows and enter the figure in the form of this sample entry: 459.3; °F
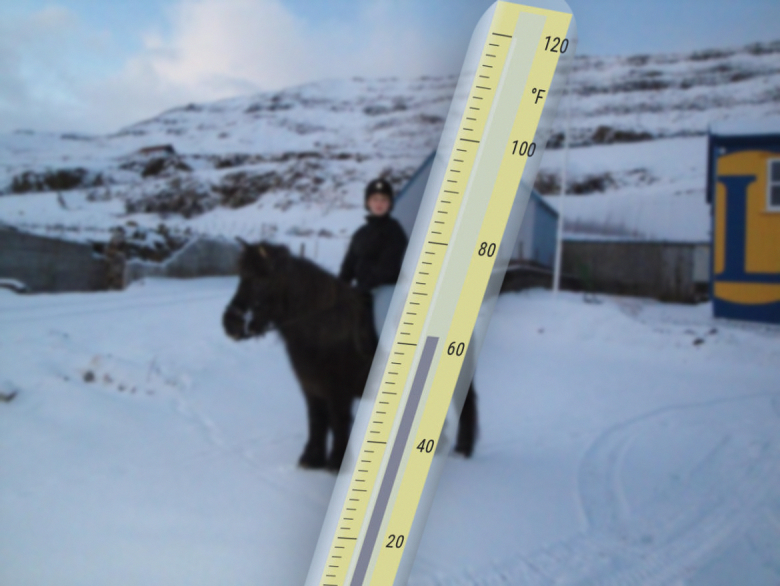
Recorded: 62; °F
